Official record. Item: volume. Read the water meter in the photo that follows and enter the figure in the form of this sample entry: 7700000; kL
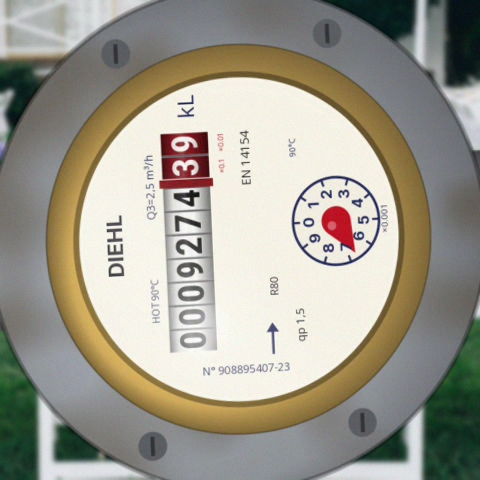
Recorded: 9274.396; kL
